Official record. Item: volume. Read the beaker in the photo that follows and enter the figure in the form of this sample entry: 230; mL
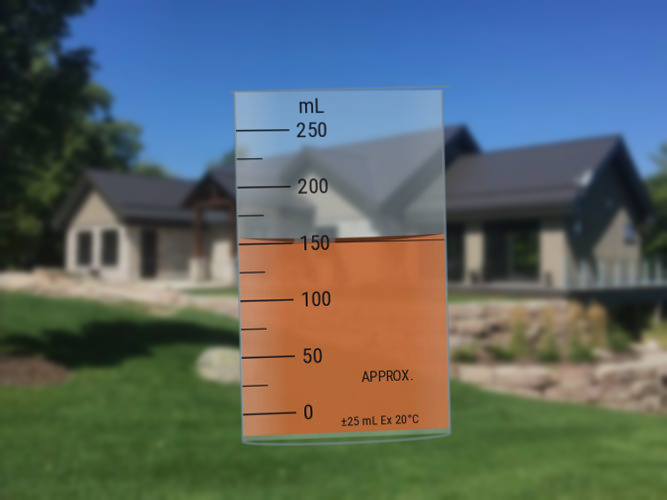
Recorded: 150; mL
